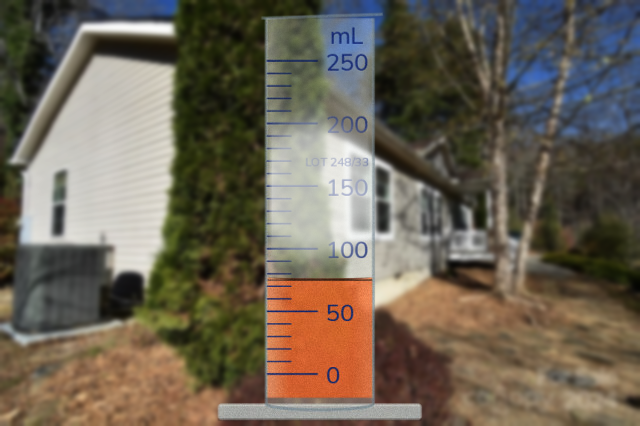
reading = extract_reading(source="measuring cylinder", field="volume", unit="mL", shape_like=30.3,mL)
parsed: 75,mL
